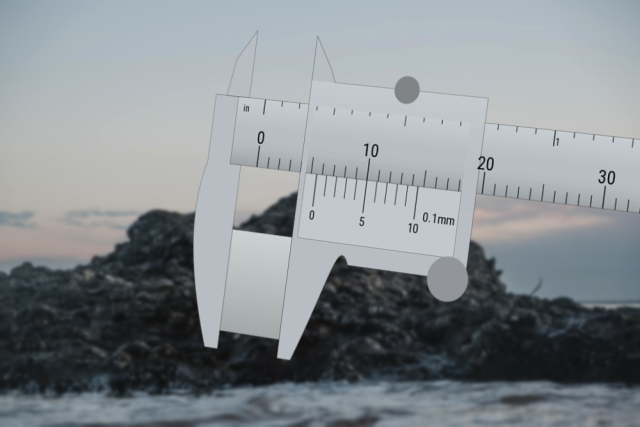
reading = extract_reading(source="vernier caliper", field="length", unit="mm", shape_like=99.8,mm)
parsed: 5.5,mm
